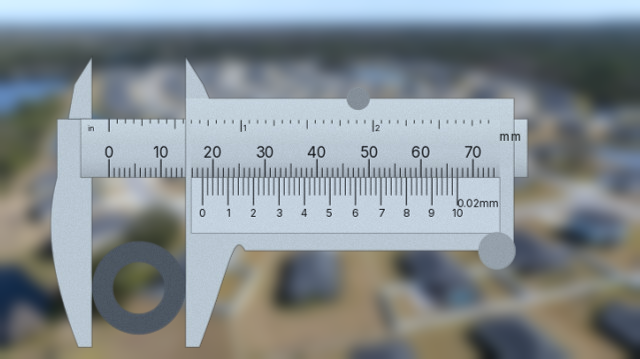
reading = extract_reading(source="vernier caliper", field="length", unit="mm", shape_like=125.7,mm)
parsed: 18.0,mm
